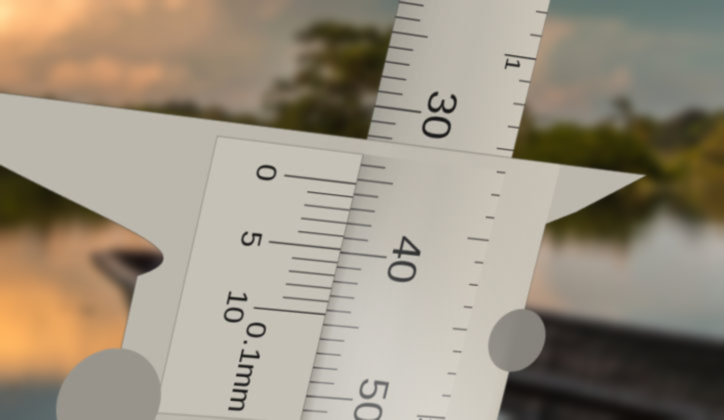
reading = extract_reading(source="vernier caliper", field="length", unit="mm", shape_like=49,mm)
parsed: 35.3,mm
